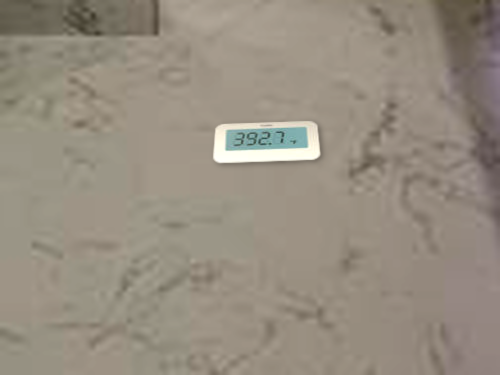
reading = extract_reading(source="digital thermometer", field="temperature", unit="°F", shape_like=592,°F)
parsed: 392.7,°F
